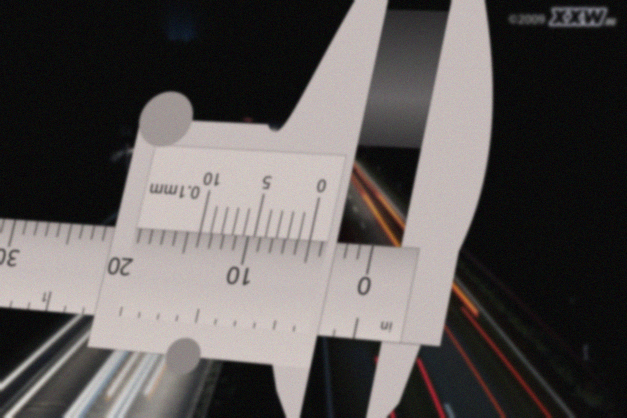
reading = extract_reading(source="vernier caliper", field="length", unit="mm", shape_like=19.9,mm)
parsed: 5.0,mm
